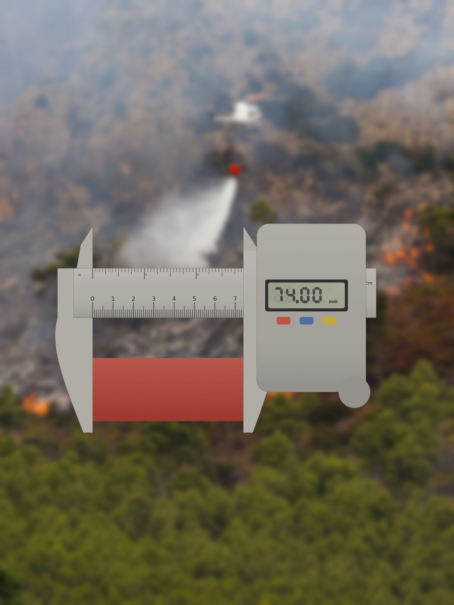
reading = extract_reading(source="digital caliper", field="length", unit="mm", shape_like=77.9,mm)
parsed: 74.00,mm
